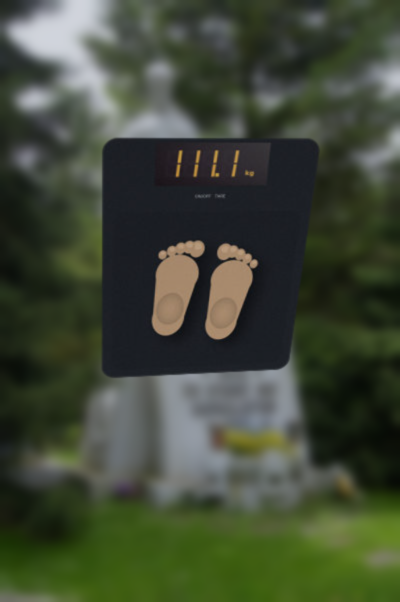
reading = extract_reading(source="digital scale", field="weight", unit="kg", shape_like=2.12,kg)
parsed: 111.1,kg
